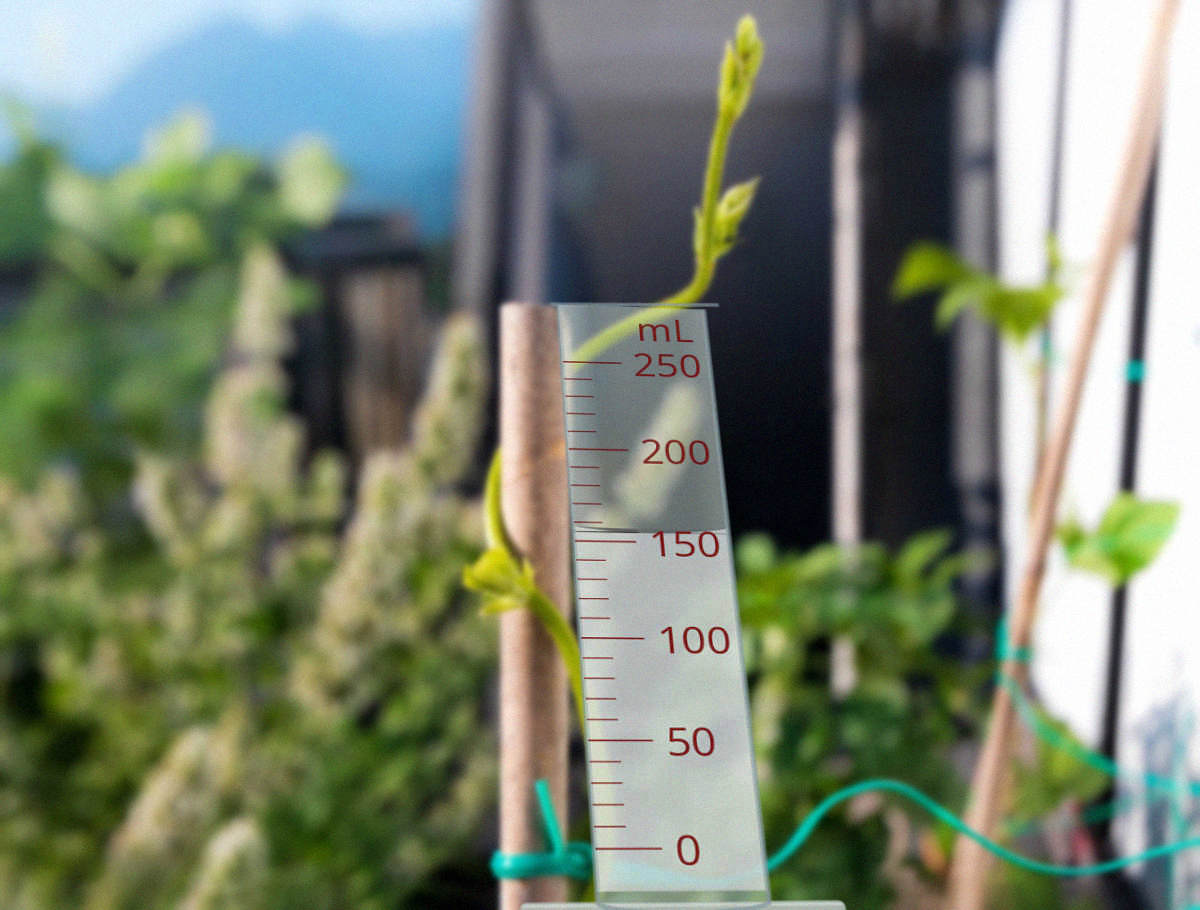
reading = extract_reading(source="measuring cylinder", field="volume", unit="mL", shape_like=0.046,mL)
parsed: 155,mL
